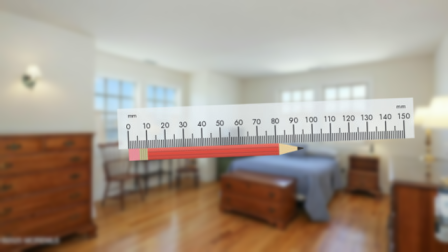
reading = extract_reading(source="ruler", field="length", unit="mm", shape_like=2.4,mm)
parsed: 95,mm
